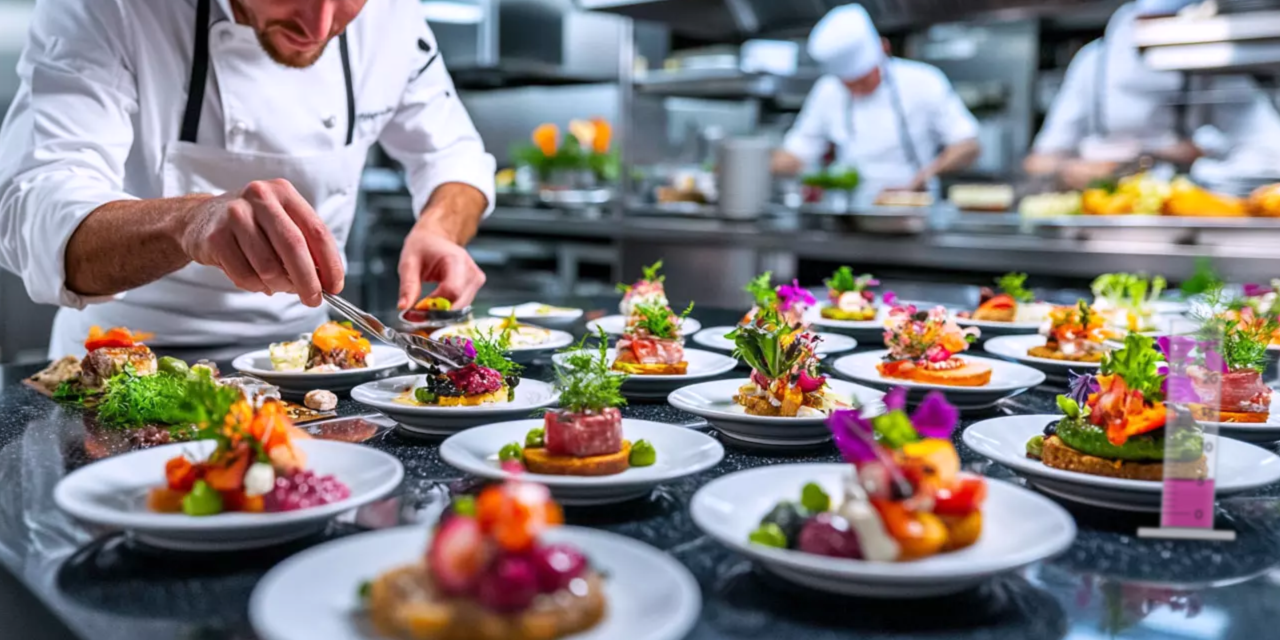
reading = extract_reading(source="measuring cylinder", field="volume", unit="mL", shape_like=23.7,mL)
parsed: 5,mL
